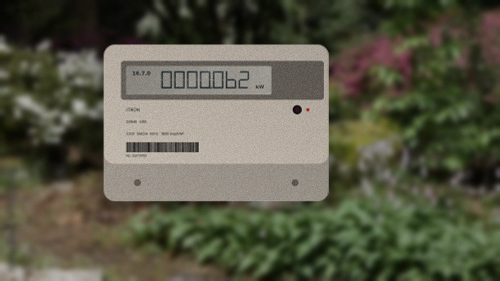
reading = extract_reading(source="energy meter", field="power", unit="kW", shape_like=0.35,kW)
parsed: 0.062,kW
